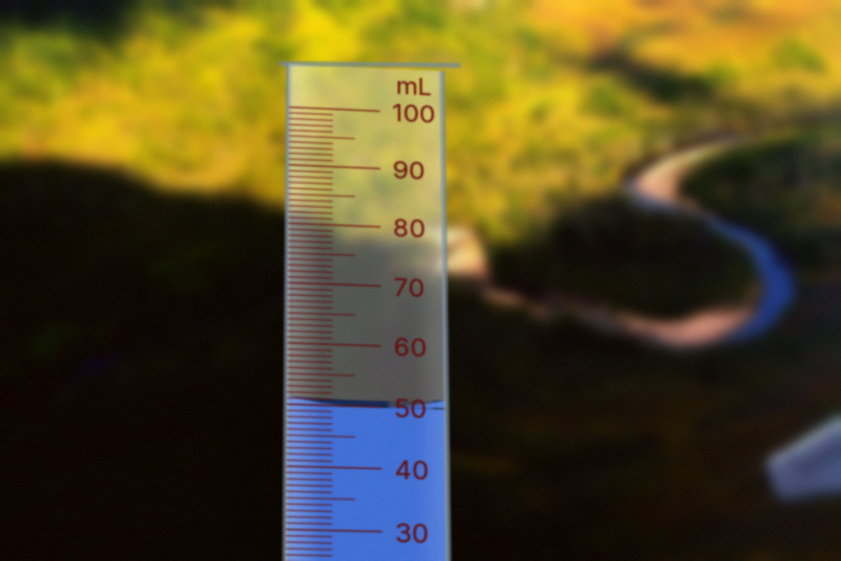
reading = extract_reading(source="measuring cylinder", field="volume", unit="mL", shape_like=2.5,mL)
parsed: 50,mL
